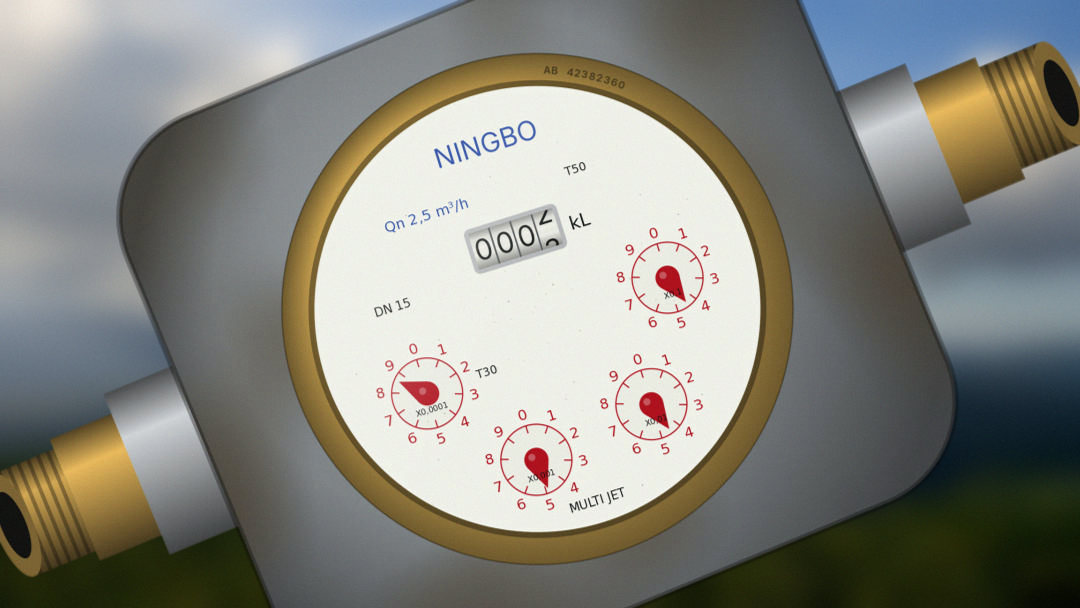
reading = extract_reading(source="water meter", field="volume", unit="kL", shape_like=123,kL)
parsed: 2.4448,kL
